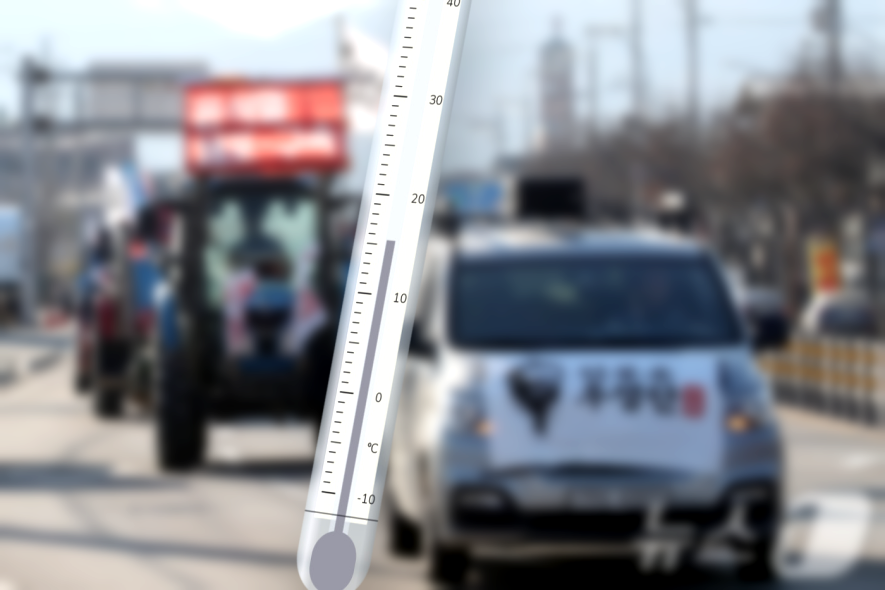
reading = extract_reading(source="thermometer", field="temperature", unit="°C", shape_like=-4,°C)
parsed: 15.5,°C
